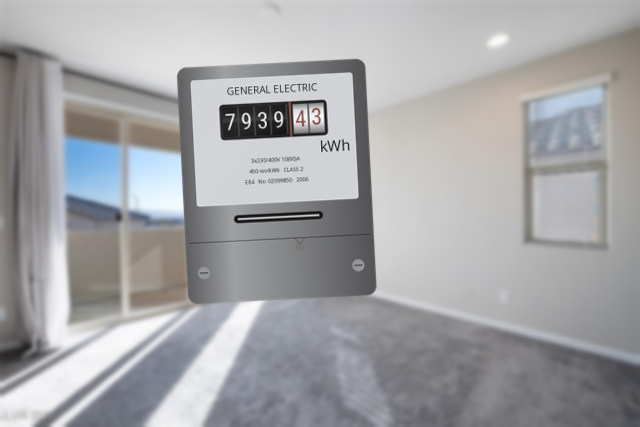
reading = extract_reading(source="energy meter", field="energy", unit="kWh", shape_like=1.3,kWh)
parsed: 7939.43,kWh
